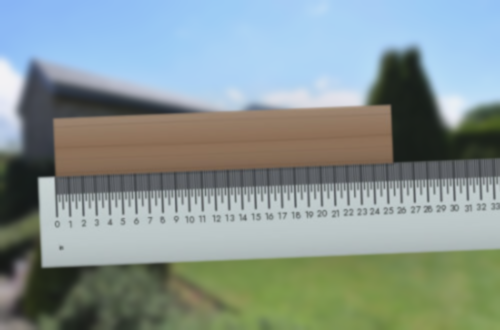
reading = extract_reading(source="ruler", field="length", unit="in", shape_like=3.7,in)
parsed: 25.5,in
